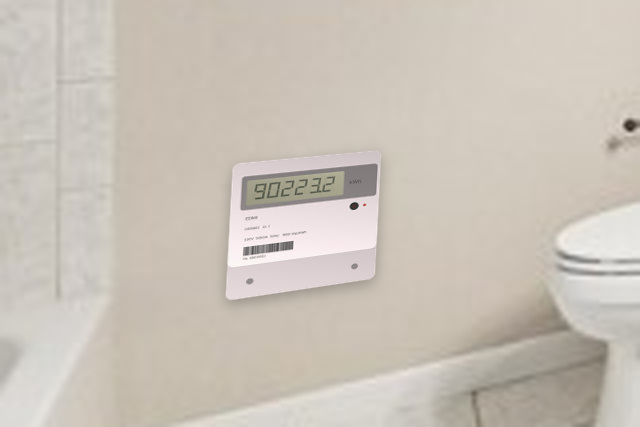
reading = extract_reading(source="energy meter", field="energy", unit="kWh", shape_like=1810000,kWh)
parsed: 90223.2,kWh
